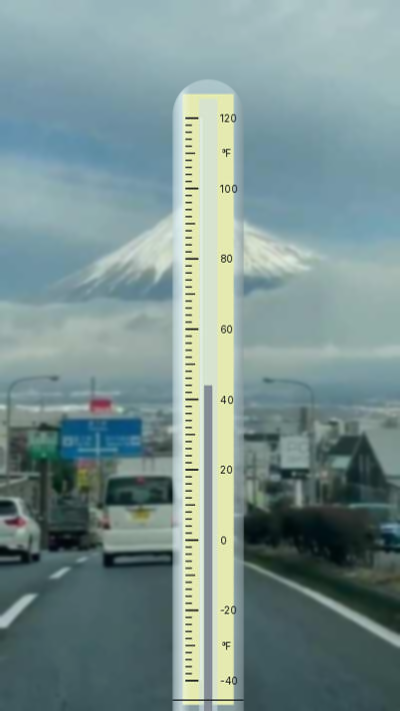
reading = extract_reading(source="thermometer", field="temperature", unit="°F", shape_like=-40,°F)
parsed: 44,°F
